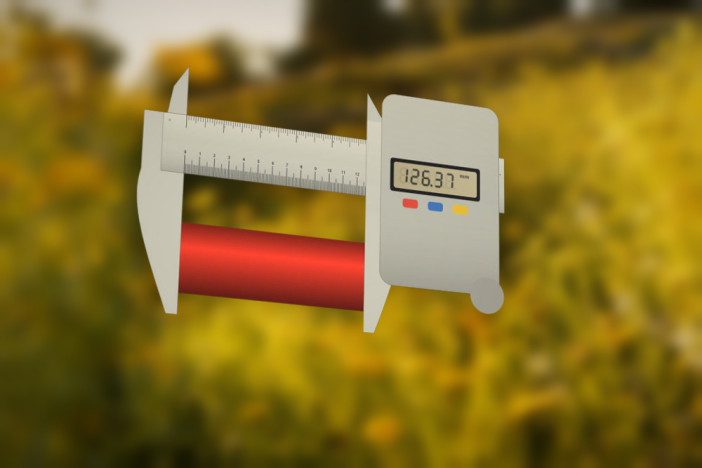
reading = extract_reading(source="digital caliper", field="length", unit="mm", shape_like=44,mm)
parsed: 126.37,mm
